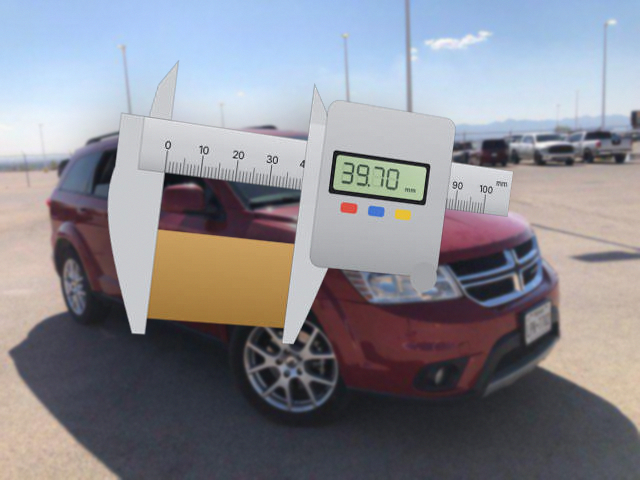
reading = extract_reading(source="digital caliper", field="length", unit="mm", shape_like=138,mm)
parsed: 39.70,mm
